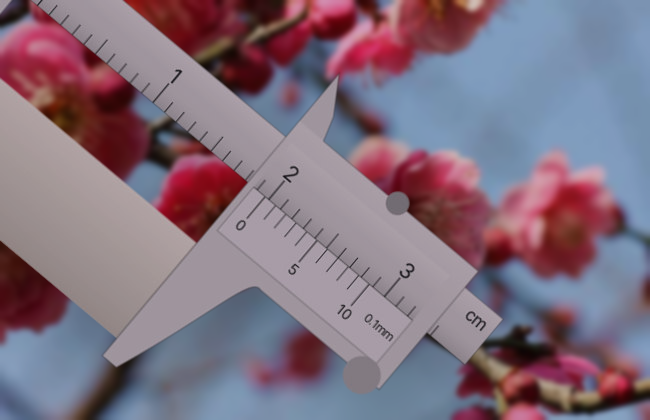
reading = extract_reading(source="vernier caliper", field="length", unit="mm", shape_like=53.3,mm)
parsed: 19.7,mm
